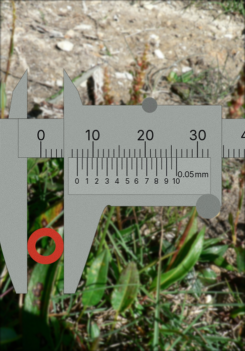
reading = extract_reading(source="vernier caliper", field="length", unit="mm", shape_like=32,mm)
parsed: 7.0,mm
